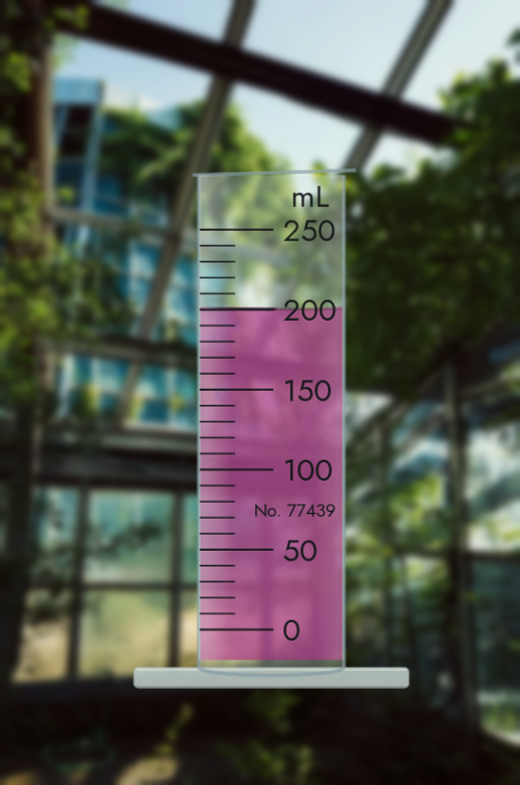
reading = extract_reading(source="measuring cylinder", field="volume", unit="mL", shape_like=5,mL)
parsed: 200,mL
